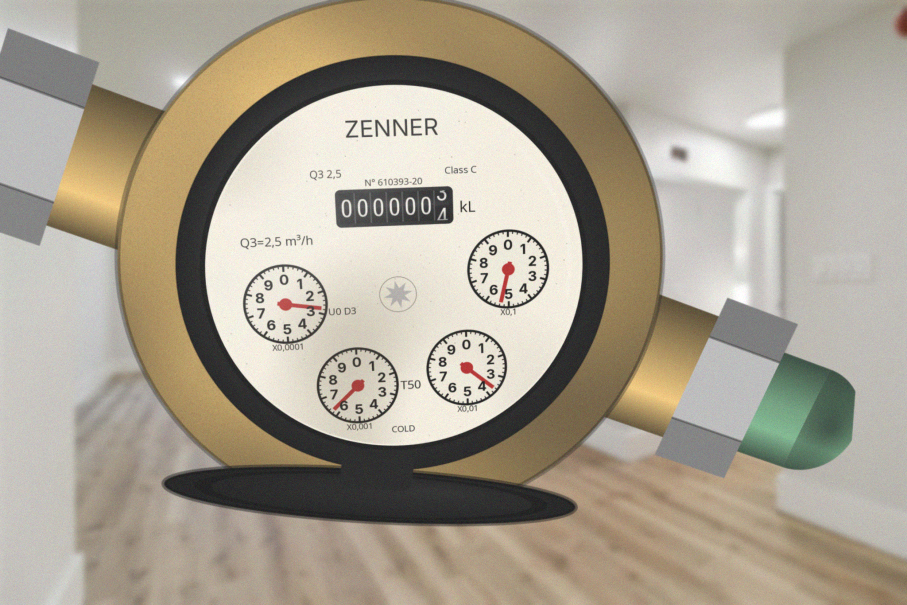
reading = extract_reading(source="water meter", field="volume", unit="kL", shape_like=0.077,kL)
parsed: 3.5362,kL
